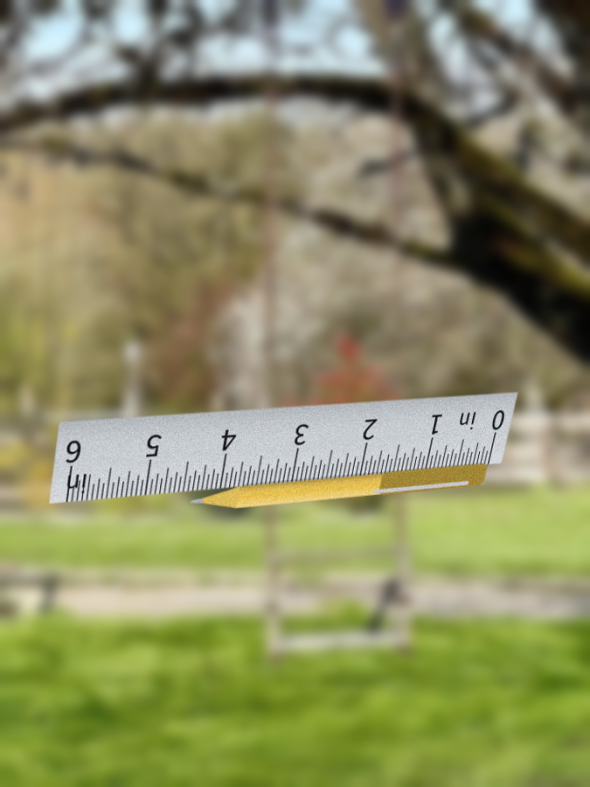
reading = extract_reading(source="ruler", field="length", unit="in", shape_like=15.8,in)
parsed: 4.375,in
